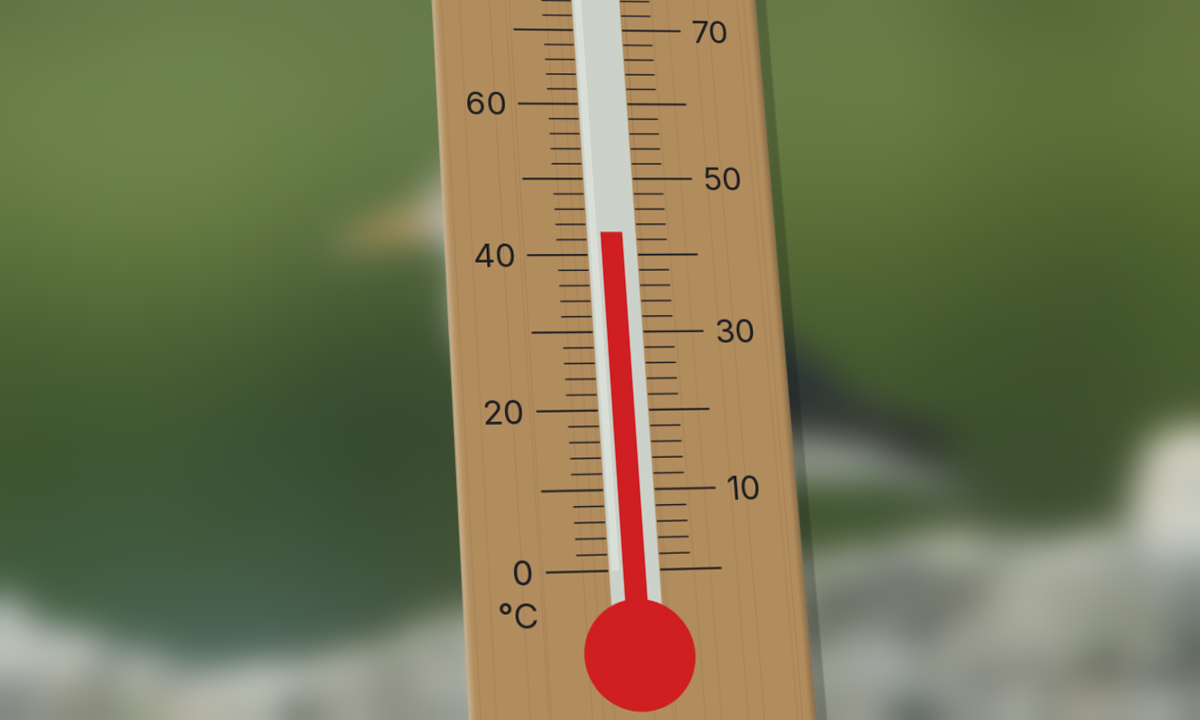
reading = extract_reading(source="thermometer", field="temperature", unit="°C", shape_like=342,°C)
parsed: 43,°C
